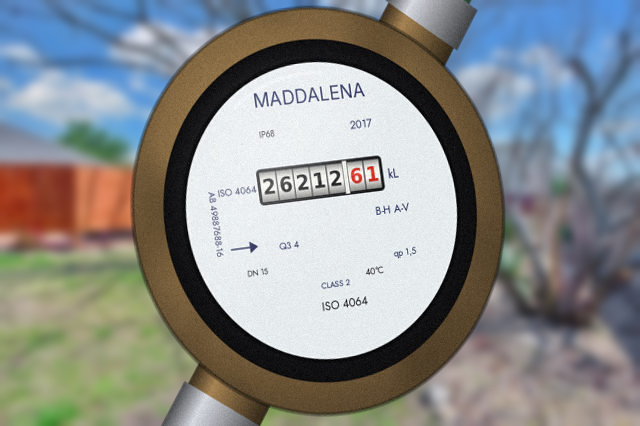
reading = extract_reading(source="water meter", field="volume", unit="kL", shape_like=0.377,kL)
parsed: 26212.61,kL
